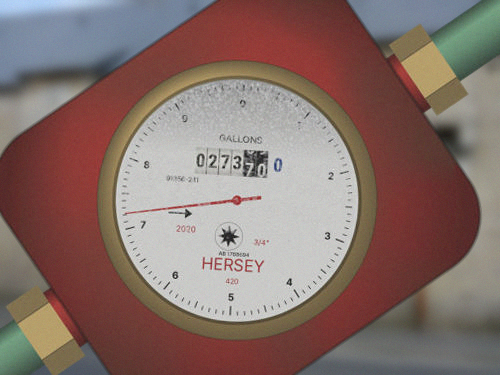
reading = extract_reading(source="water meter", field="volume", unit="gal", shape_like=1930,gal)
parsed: 273697.2,gal
